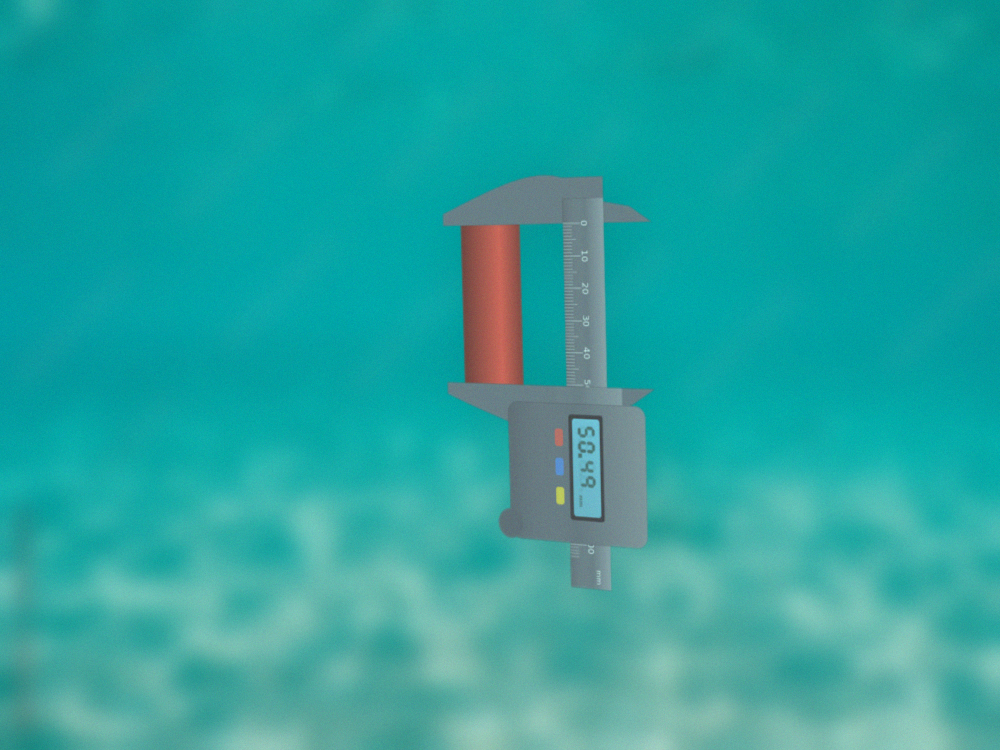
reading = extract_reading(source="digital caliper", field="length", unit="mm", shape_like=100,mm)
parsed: 50.49,mm
